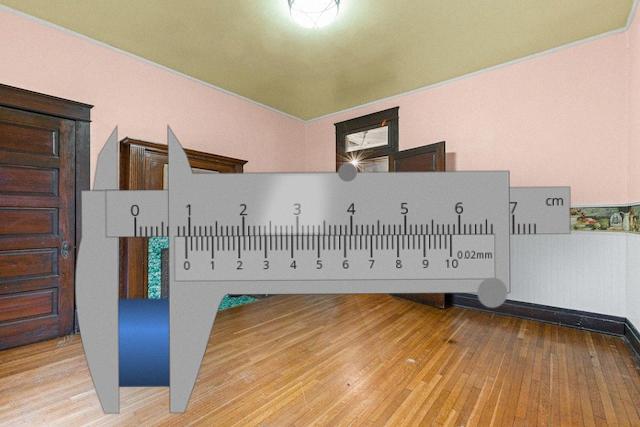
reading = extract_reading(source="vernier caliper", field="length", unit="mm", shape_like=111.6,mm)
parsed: 9.4,mm
